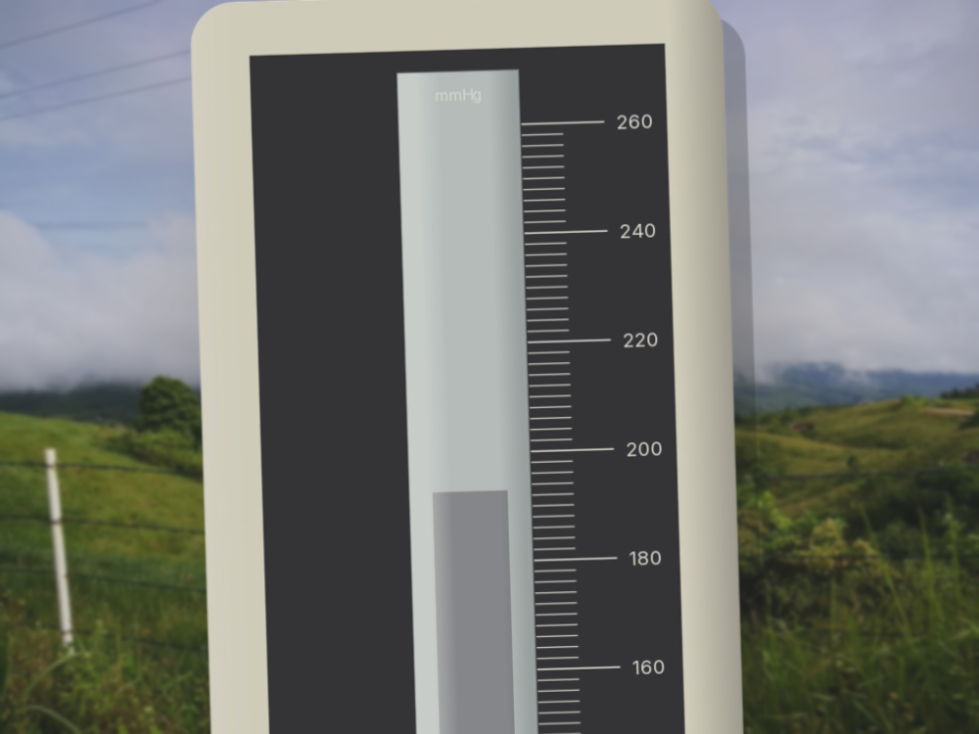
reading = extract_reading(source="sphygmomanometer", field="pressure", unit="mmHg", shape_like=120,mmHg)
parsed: 193,mmHg
